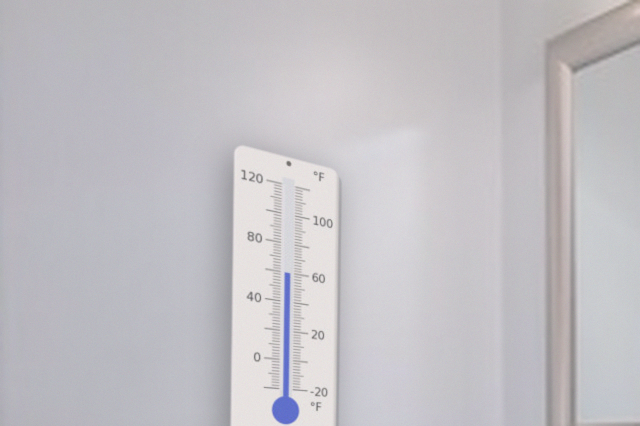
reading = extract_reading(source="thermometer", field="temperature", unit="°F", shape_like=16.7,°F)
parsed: 60,°F
